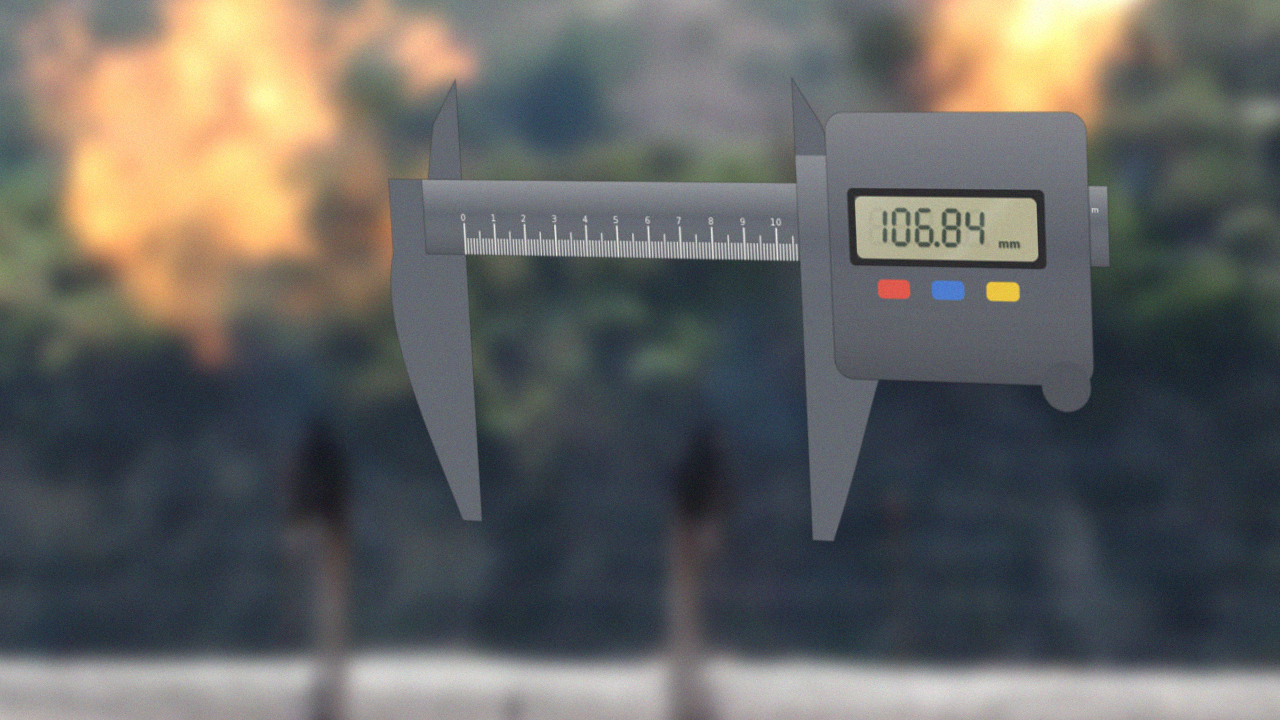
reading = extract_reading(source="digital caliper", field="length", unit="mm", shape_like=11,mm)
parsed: 106.84,mm
